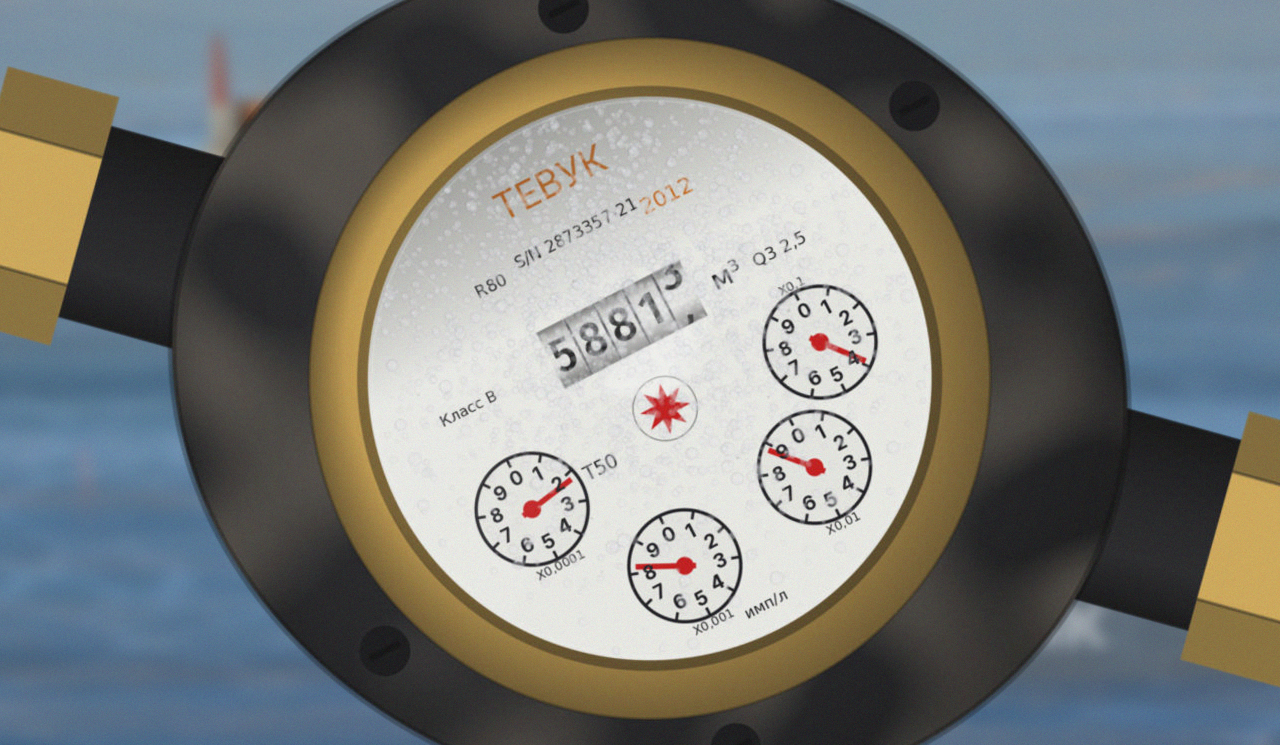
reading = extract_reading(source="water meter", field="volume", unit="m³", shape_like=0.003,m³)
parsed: 58813.3882,m³
